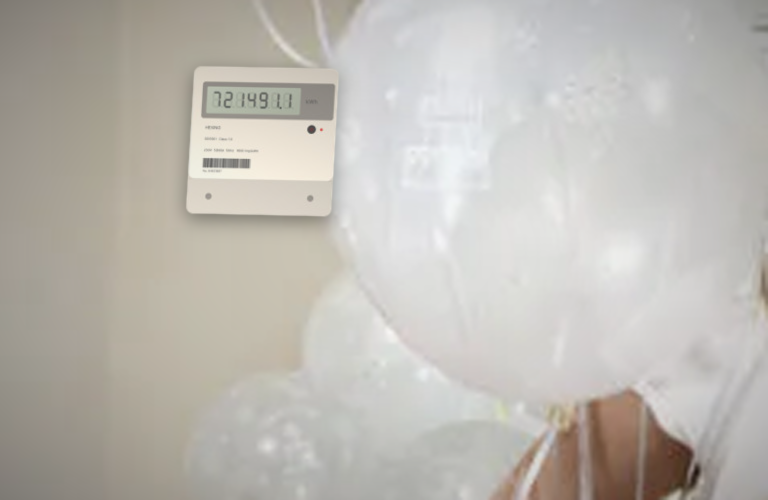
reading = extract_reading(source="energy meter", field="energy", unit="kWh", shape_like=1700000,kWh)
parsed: 721491.1,kWh
